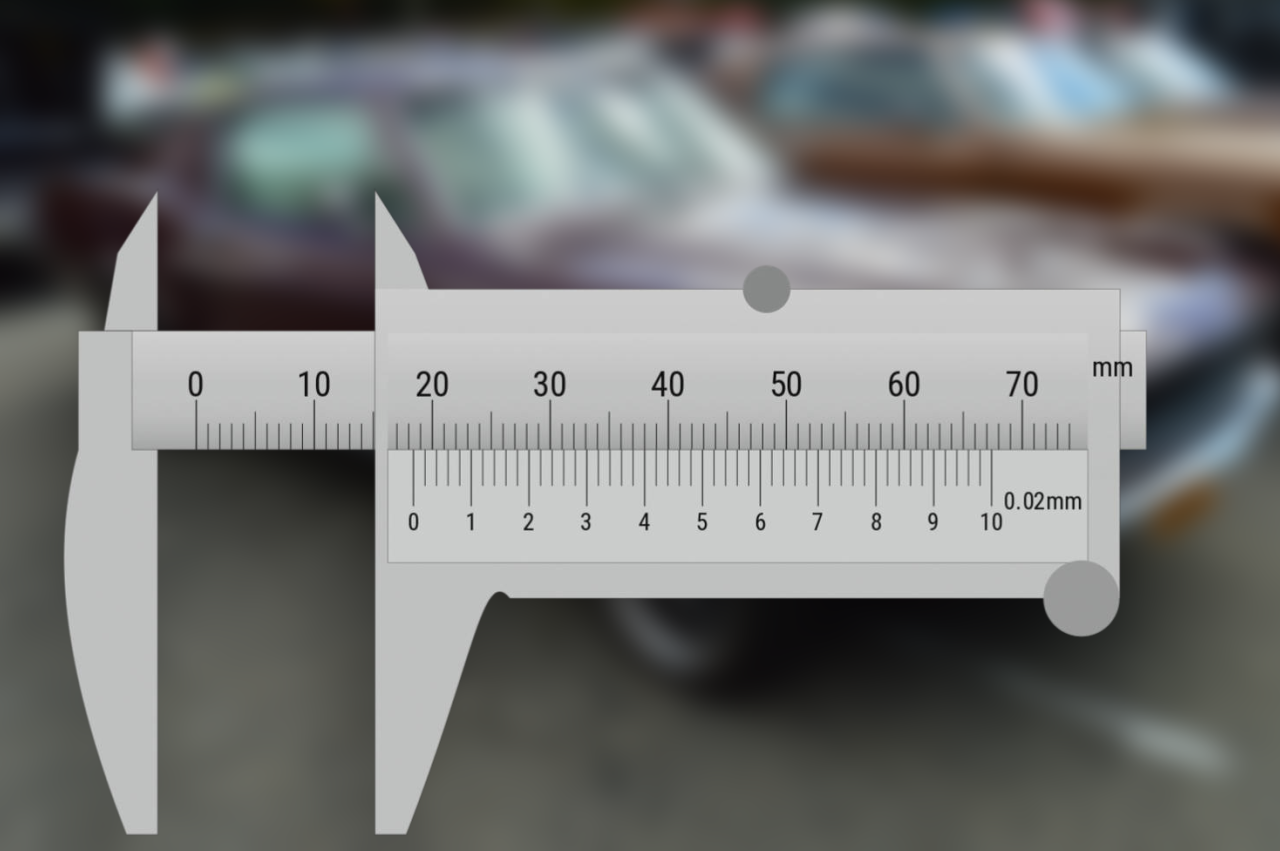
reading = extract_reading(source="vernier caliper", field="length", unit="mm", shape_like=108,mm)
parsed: 18.4,mm
